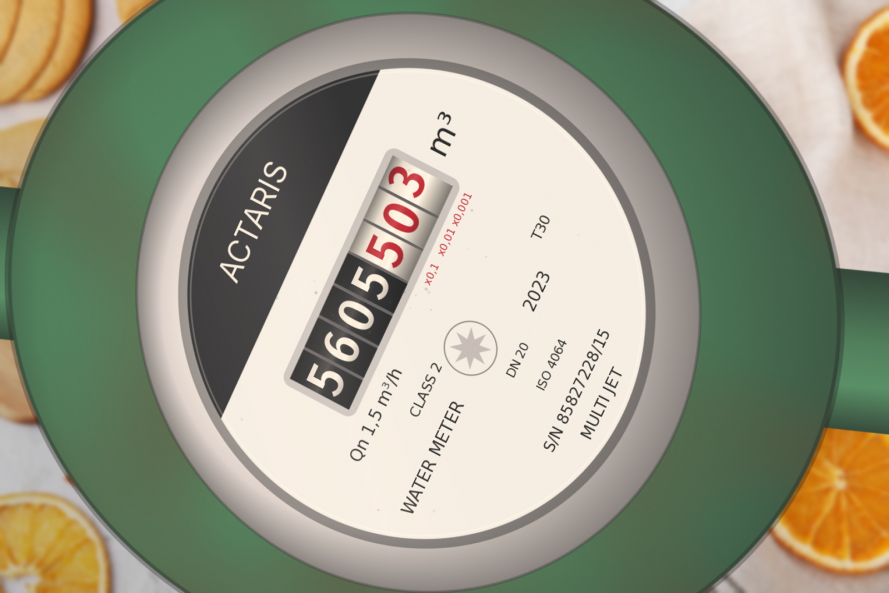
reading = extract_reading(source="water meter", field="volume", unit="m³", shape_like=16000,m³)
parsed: 5605.503,m³
